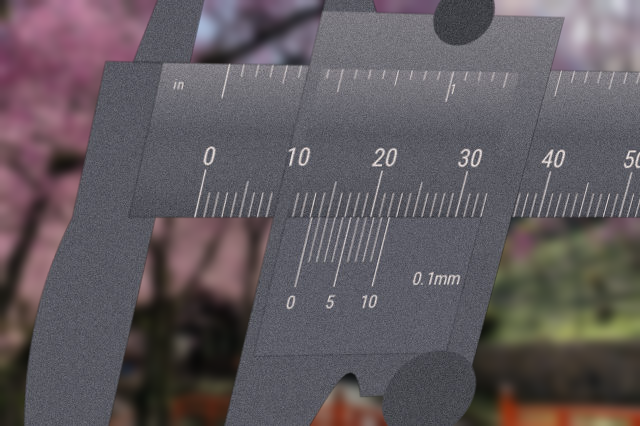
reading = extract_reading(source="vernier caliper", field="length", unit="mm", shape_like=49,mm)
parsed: 13.2,mm
